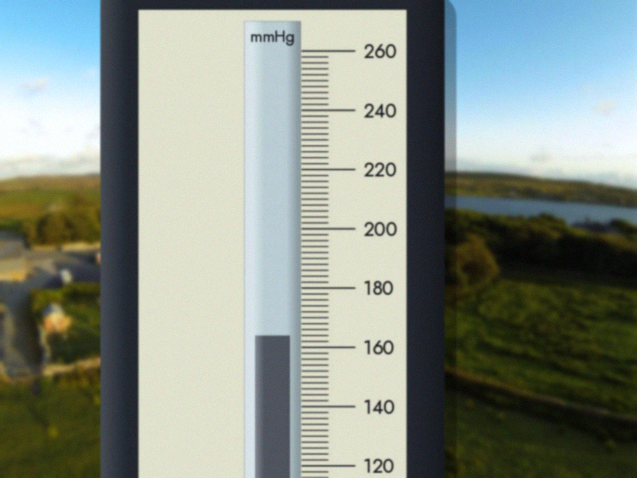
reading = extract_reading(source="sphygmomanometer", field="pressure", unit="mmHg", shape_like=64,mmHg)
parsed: 164,mmHg
